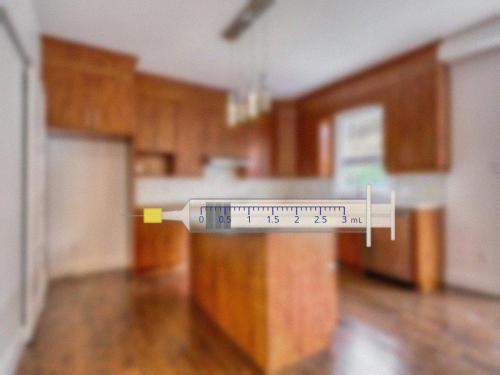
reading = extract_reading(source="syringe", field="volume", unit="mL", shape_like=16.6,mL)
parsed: 0.1,mL
